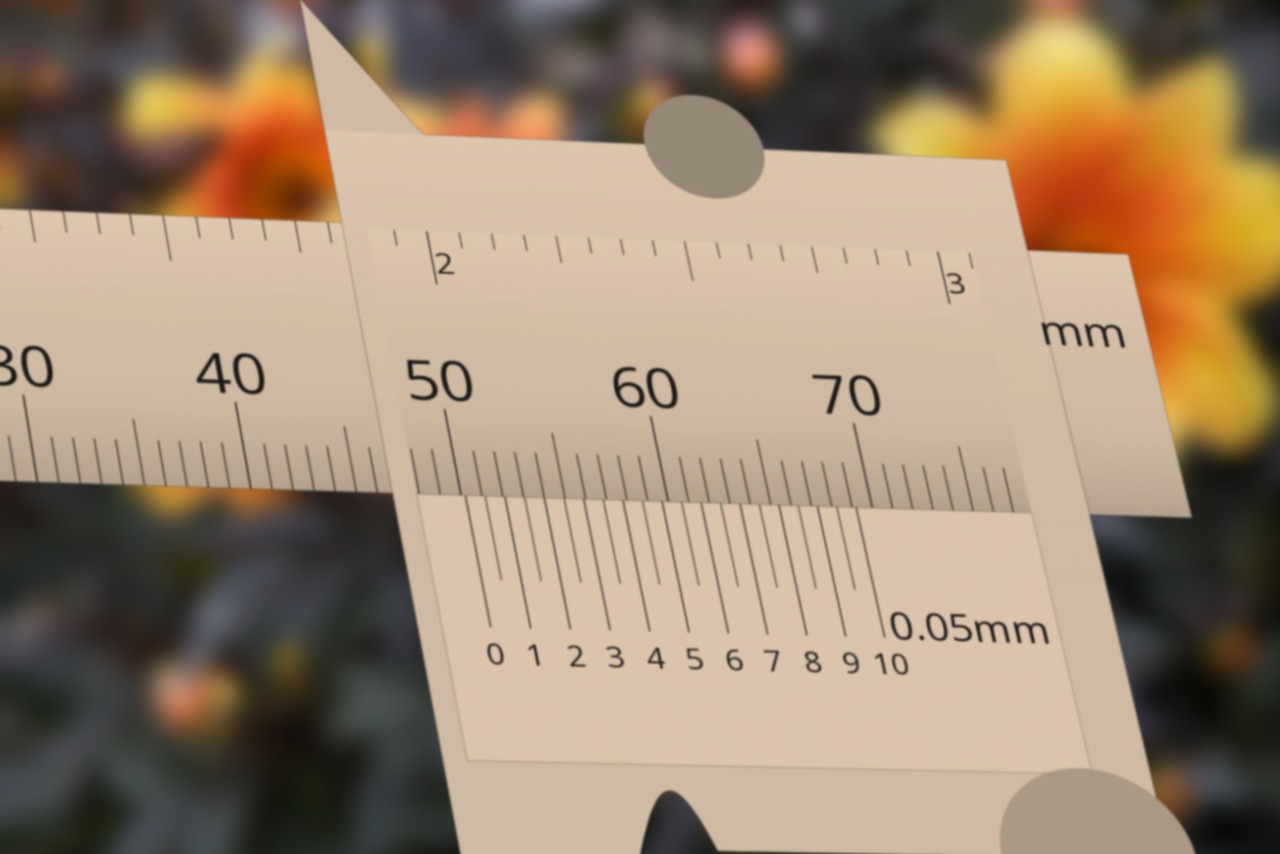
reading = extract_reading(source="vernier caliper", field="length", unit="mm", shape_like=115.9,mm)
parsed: 50.2,mm
